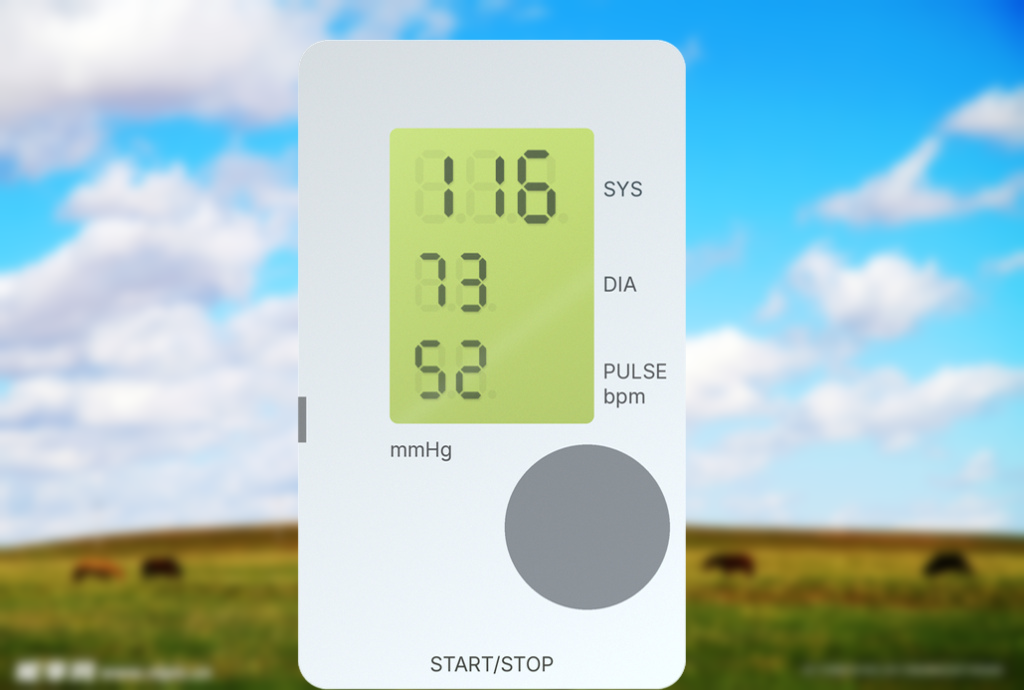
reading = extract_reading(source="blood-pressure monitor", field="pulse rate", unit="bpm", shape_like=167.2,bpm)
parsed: 52,bpm
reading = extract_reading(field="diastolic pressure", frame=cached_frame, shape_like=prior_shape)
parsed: 73,mmHg
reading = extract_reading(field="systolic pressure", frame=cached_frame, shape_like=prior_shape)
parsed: 116,mmHg
